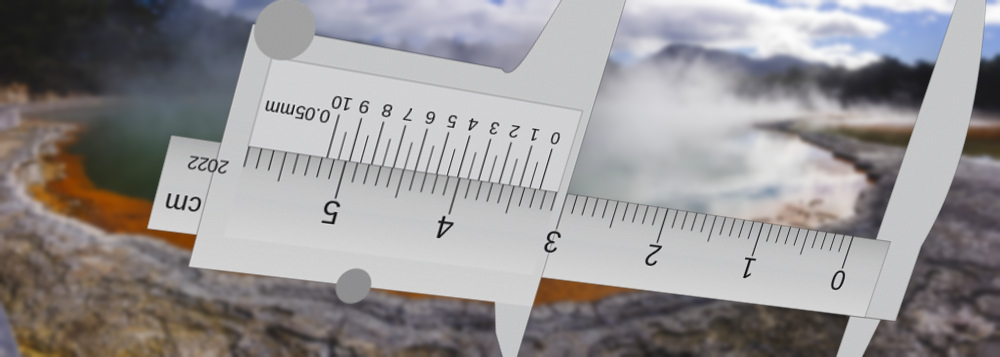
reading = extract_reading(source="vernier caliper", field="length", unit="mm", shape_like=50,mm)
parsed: 32.6,mm
